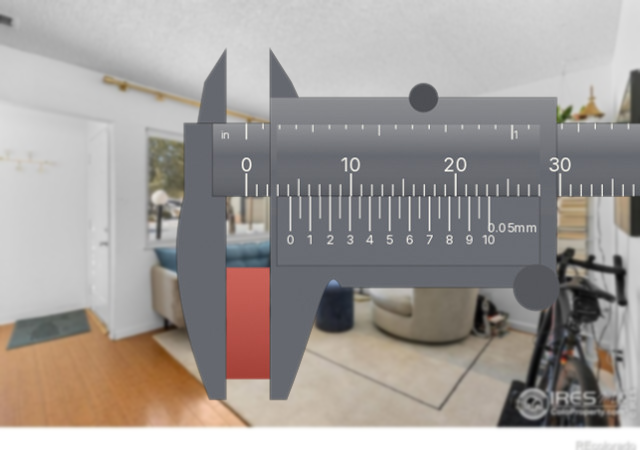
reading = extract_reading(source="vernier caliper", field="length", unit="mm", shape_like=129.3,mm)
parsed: 4.2,mm
